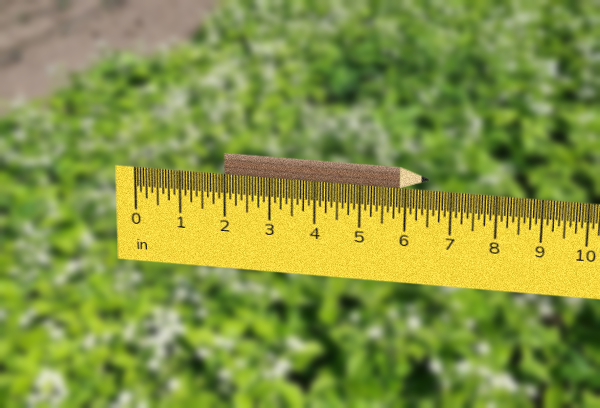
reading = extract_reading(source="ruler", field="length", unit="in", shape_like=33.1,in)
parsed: 4.5,in
